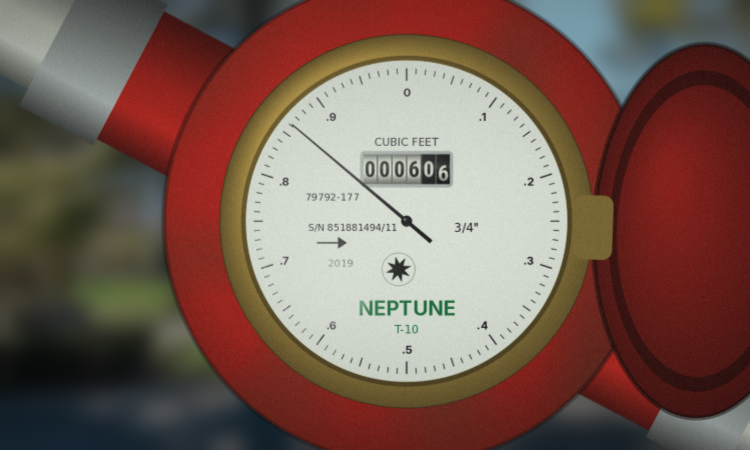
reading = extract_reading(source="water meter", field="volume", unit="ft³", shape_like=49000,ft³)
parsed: 605.86,ft³
